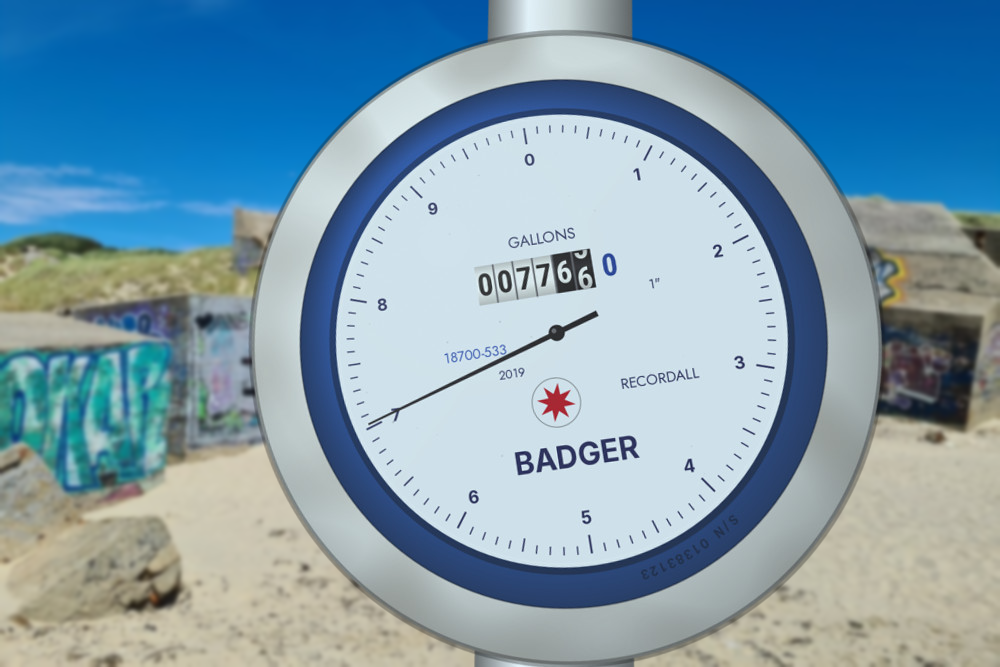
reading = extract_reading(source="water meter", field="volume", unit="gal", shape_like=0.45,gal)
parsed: 77657.0,gal
